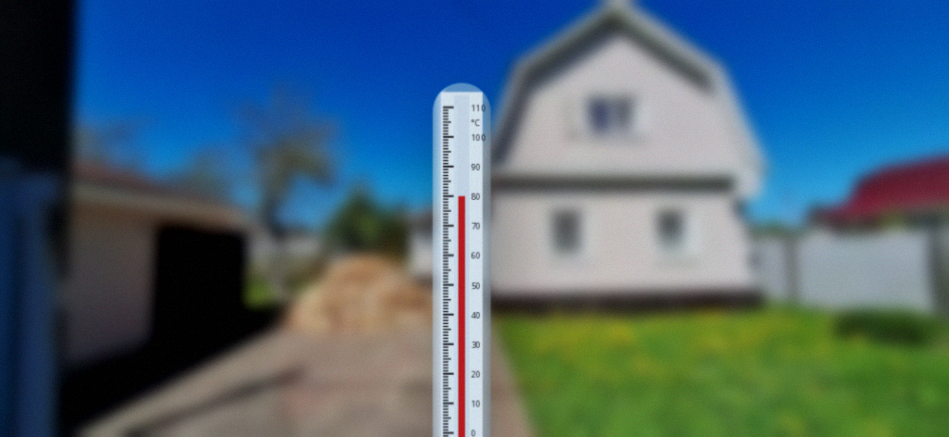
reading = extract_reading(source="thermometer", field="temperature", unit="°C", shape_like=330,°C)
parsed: 80,°C
